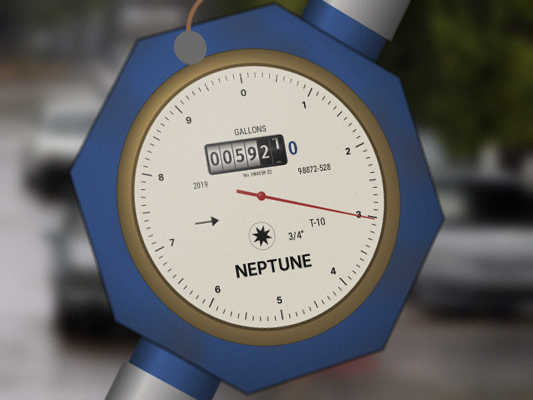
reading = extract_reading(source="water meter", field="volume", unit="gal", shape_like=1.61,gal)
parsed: 59213.0,gal
